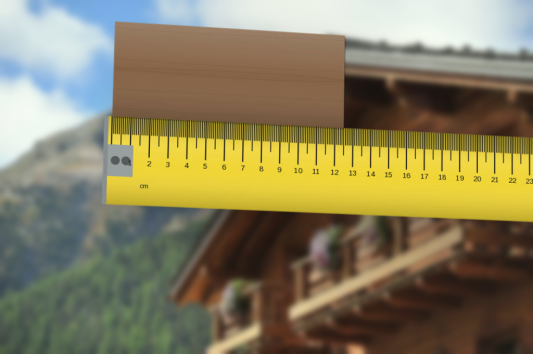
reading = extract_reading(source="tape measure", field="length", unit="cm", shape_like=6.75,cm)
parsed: 12.5,cm
